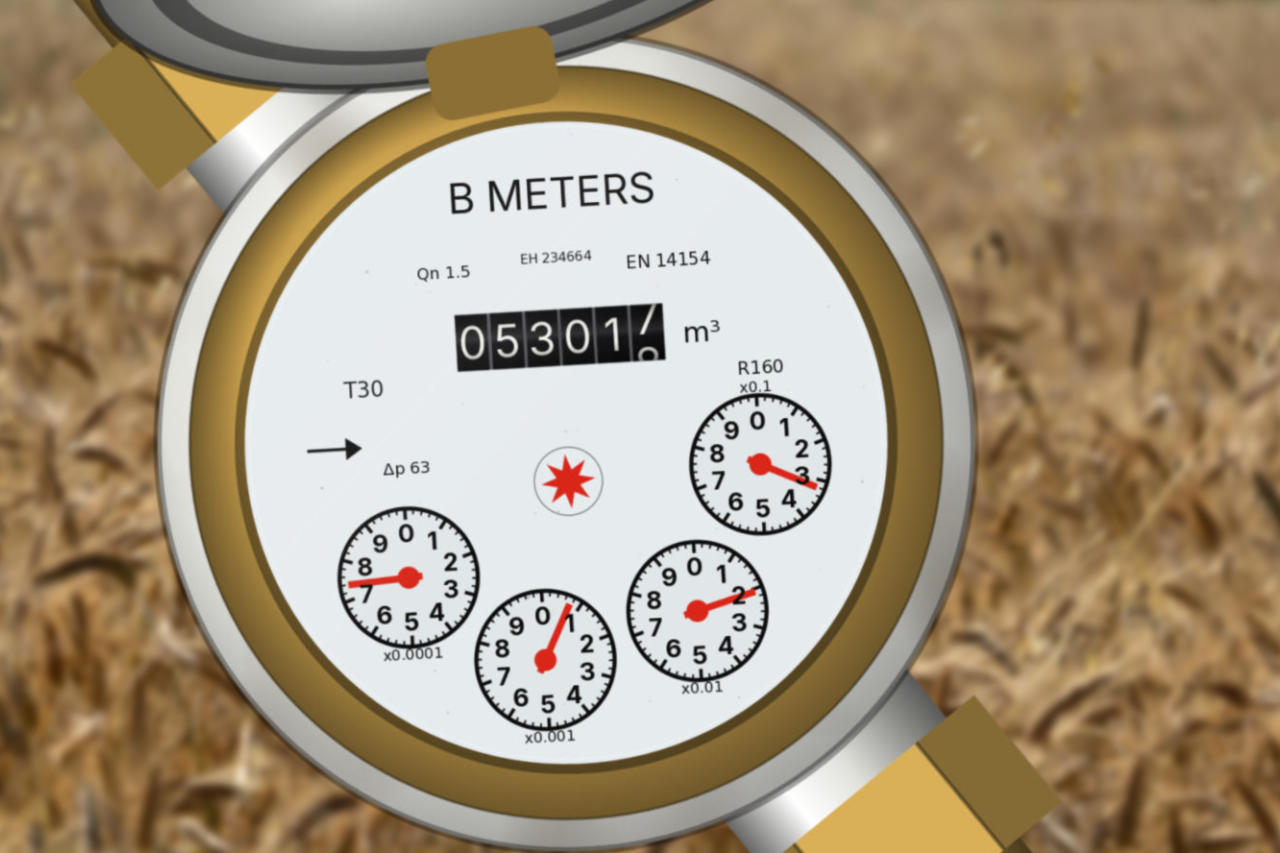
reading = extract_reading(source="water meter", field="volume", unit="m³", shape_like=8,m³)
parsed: 53017.3207,m³
